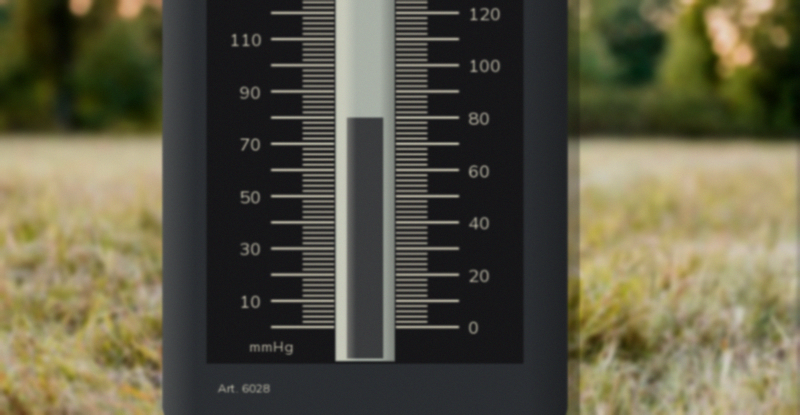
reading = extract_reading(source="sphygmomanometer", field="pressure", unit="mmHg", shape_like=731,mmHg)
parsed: 80,mmHg
